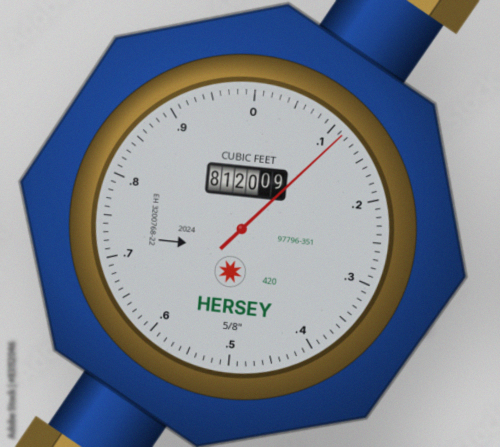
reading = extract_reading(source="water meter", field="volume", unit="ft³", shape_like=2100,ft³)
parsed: 812009.11,ft³
